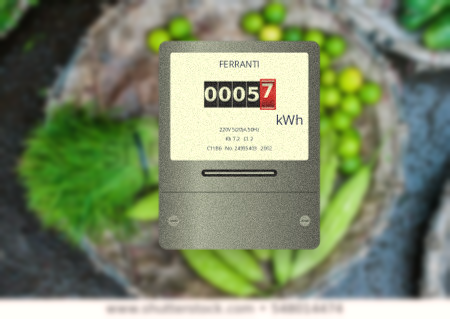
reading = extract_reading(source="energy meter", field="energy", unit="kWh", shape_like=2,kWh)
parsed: 5.7,kWh
